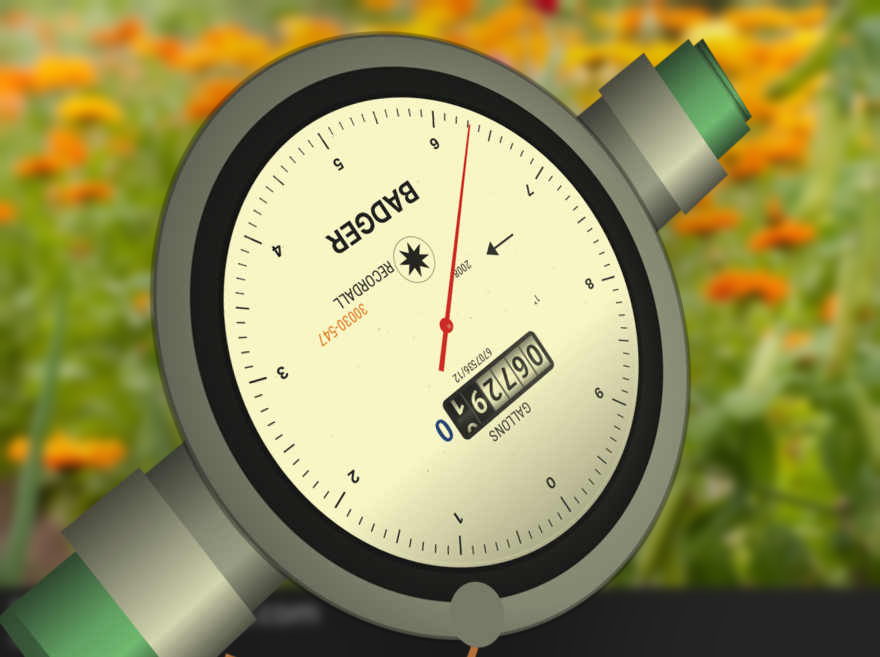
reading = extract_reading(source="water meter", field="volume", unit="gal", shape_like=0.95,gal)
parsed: 672906.3,gal
